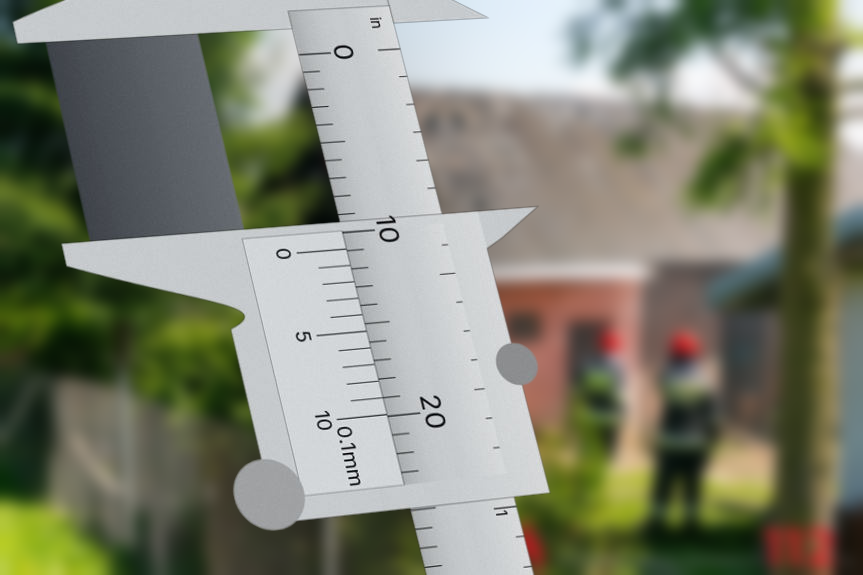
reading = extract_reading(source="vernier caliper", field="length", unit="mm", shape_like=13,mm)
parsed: 10.9,mm
